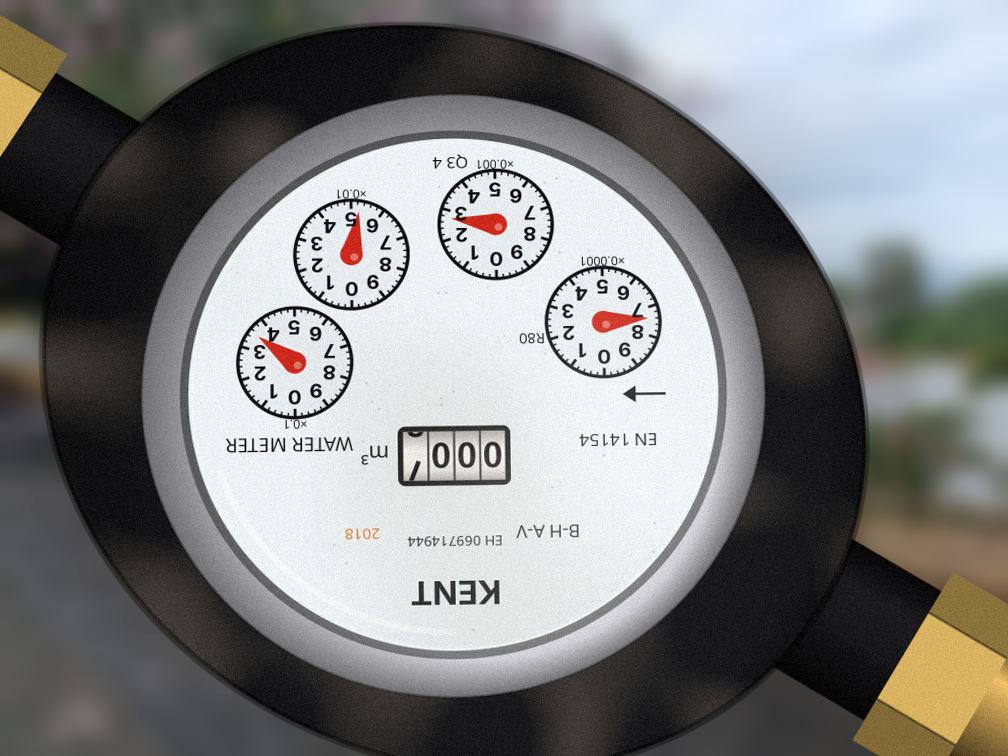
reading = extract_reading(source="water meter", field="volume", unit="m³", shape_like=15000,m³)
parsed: 7.3527,m³
